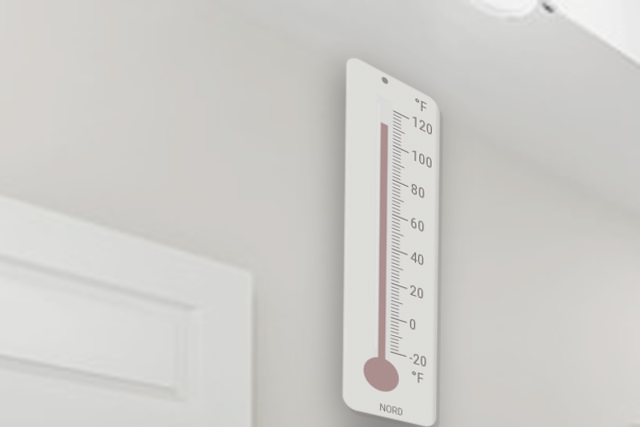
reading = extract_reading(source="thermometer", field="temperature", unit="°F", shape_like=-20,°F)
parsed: 110,°F
